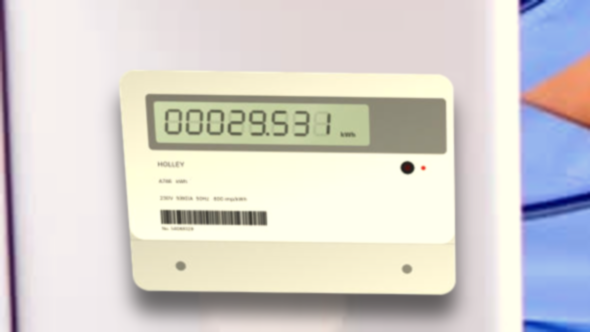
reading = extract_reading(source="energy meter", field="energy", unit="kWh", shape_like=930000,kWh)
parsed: 29.531,kWh
